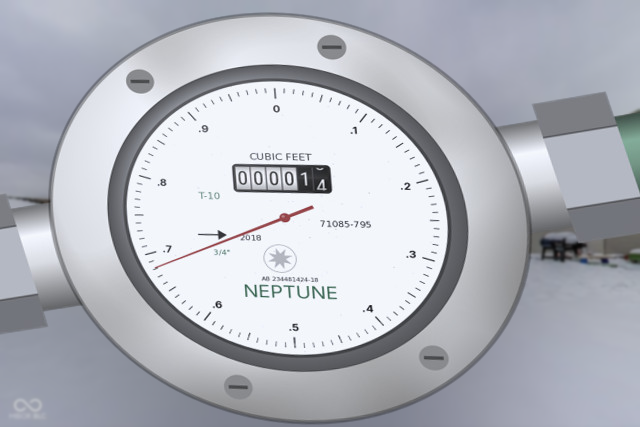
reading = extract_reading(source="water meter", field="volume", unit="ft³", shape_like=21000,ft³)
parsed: 13.68,ft³
